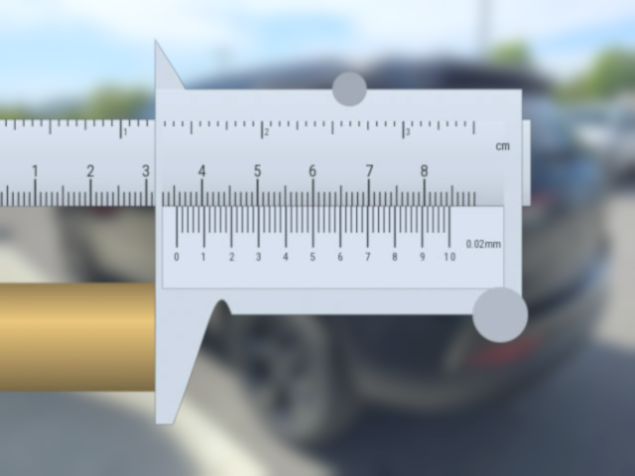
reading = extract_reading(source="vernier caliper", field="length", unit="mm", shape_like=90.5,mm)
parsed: 35.5,mm
